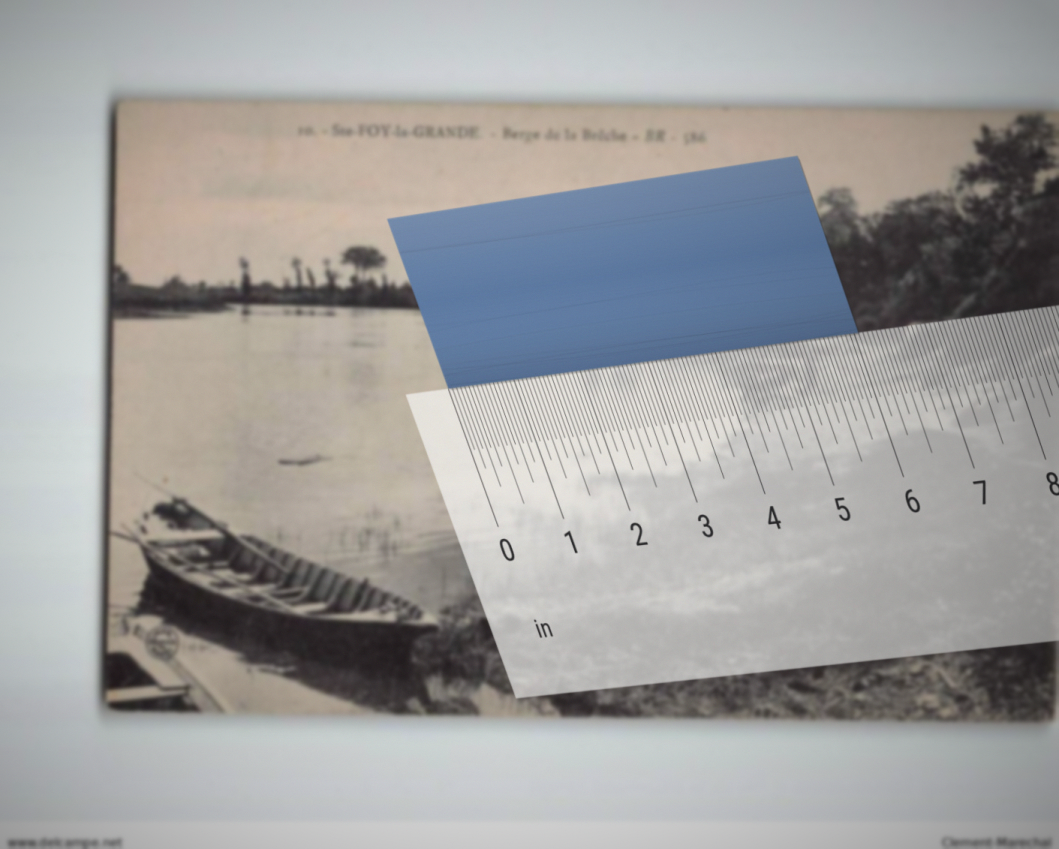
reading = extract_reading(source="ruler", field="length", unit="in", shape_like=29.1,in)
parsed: 6.0625,in
